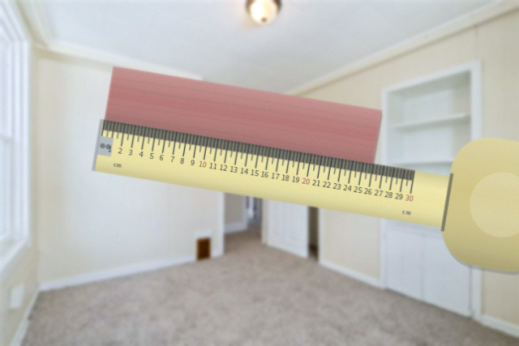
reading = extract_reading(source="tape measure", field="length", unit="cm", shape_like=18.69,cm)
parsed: 26,cm
